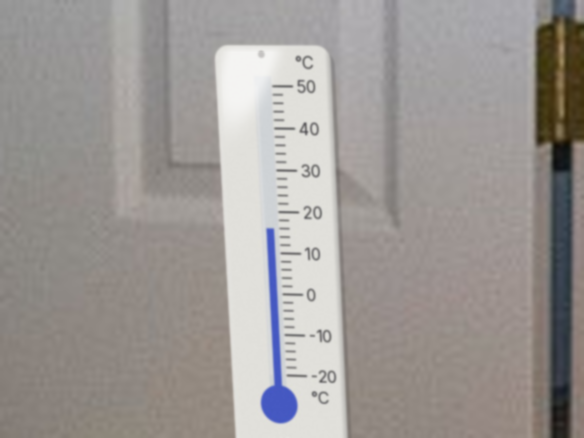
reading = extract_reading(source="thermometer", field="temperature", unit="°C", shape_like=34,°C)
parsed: 16,°C
